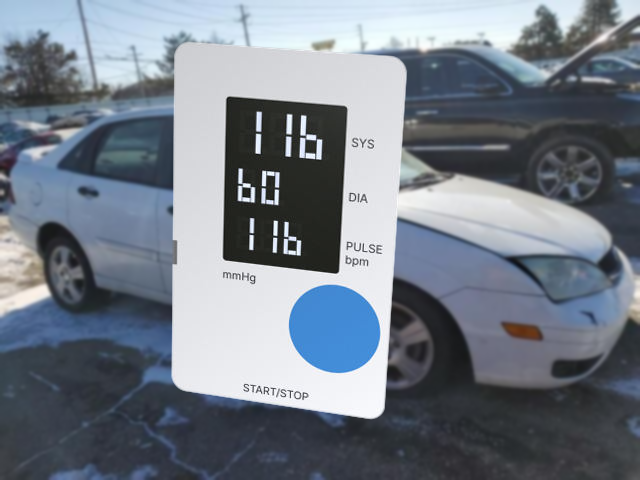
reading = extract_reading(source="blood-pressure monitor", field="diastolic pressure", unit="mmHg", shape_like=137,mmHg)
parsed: 60,mmHg
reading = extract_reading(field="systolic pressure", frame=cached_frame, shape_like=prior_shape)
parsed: 116,mmHg
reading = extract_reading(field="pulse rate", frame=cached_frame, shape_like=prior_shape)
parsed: 116,bpm
